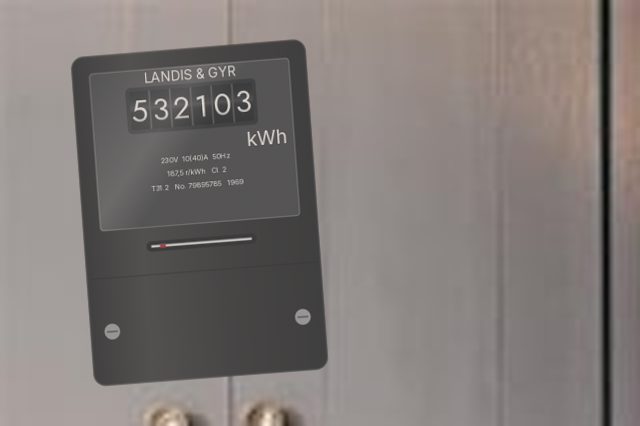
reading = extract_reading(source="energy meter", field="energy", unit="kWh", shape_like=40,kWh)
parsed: 532103,kWh
